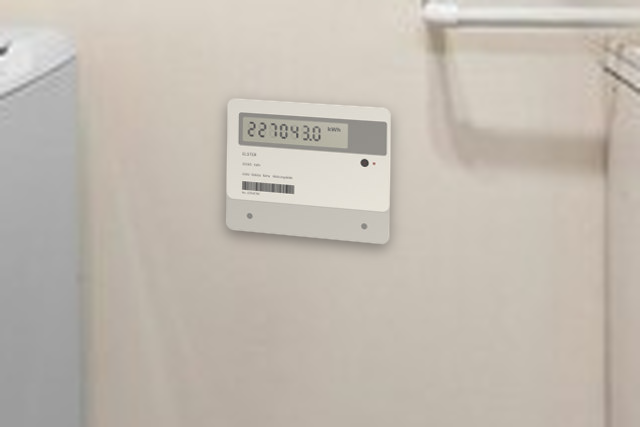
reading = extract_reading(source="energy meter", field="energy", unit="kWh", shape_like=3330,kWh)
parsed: 227043.0,kWh
